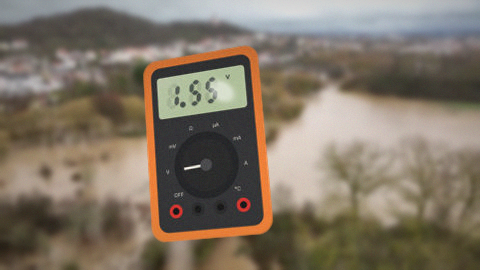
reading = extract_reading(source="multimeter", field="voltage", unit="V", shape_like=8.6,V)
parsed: 1.55,V
